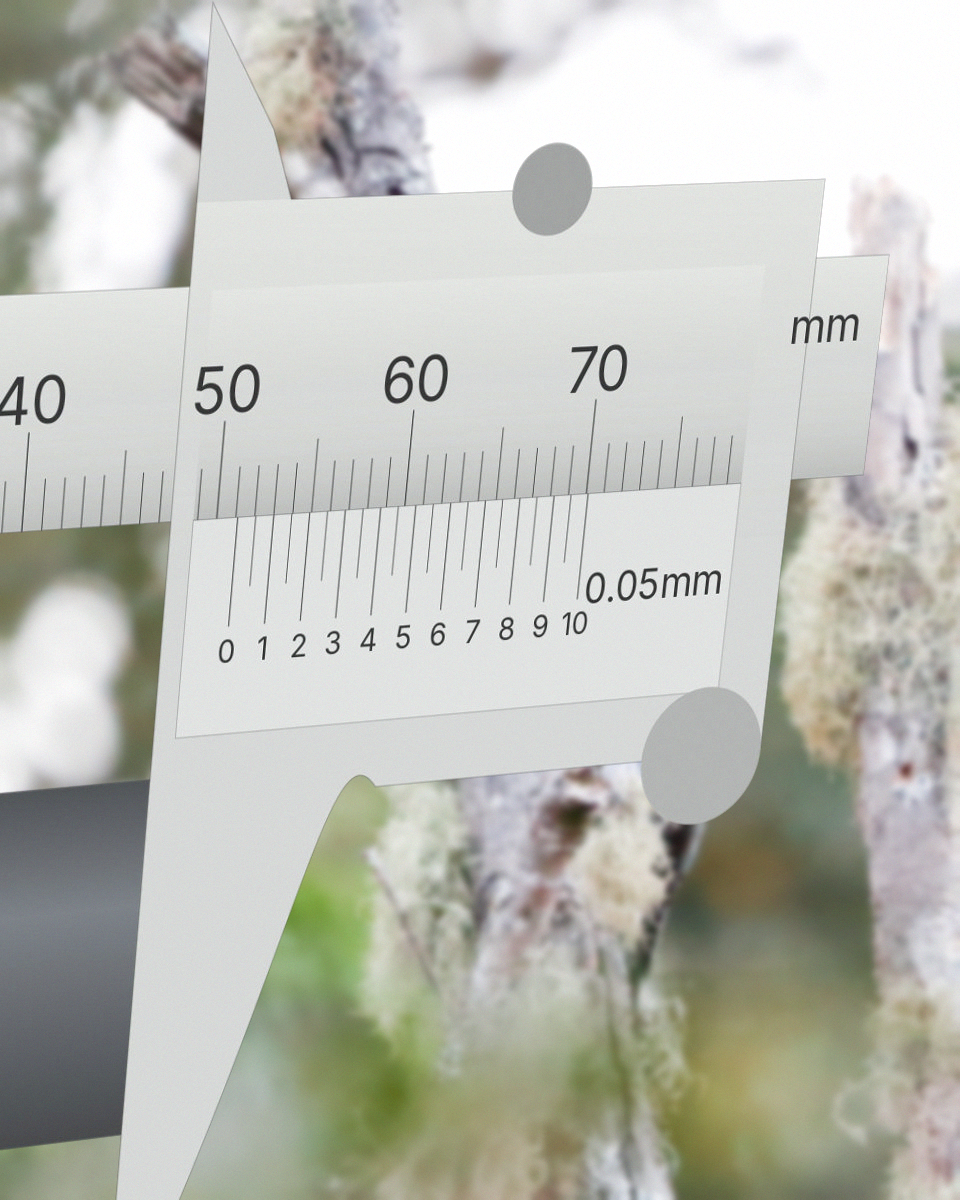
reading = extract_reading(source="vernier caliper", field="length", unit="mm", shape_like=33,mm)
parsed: 51.1,mm
